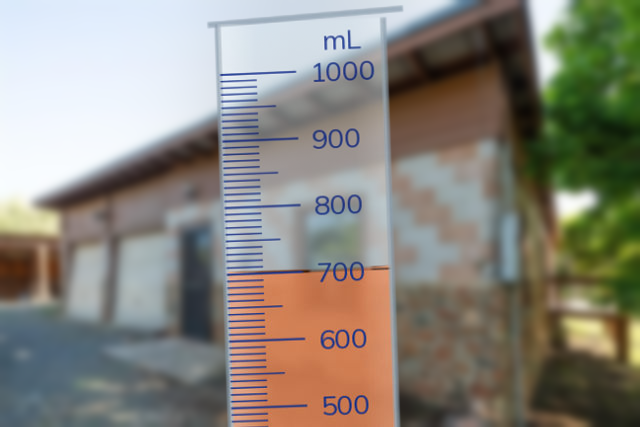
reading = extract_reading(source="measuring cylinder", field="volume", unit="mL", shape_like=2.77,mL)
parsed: 700,mL
